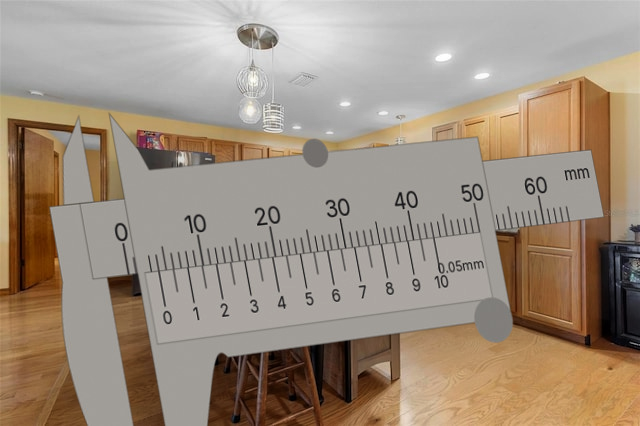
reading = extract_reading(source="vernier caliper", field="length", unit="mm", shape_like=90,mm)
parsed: 4.0,mm
